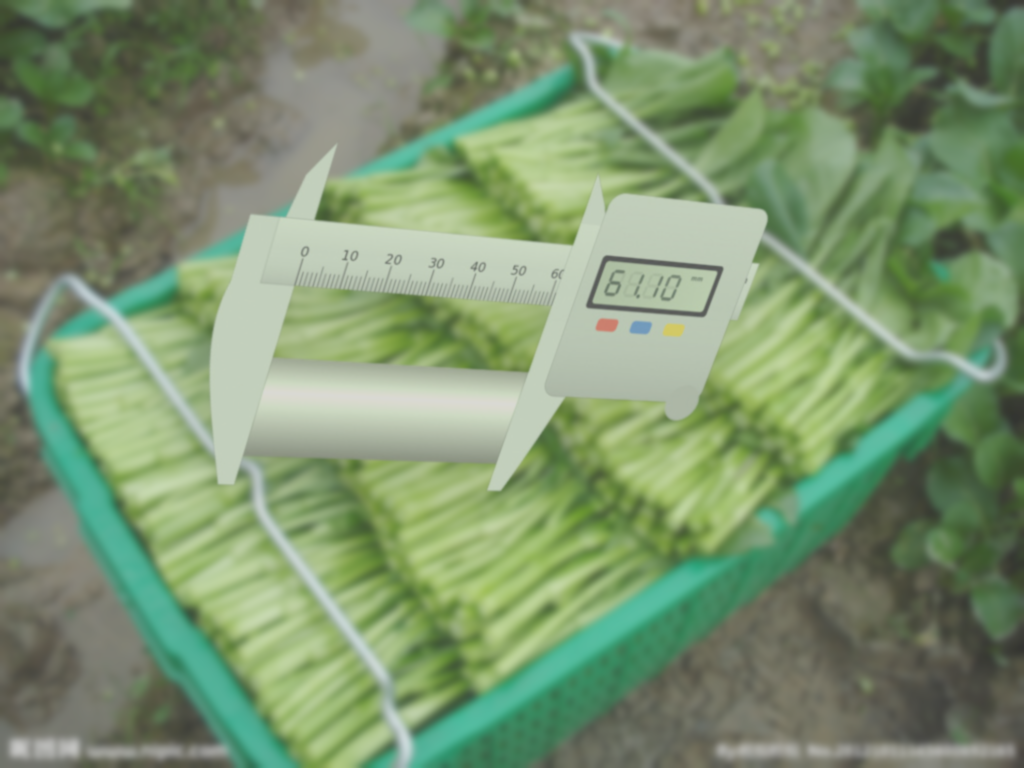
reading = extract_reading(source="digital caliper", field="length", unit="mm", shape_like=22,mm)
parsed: 61.10,mm
